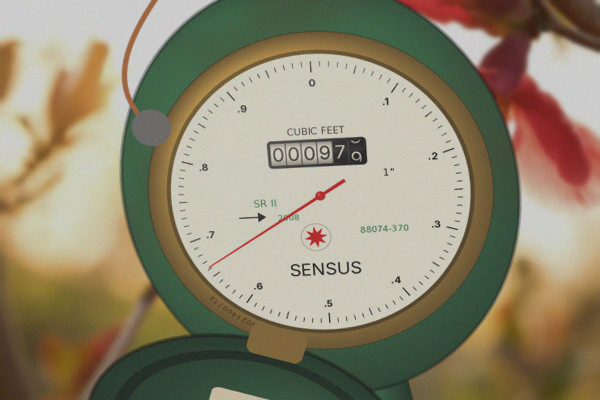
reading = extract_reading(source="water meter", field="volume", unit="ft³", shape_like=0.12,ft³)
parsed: 978.66,ft³
